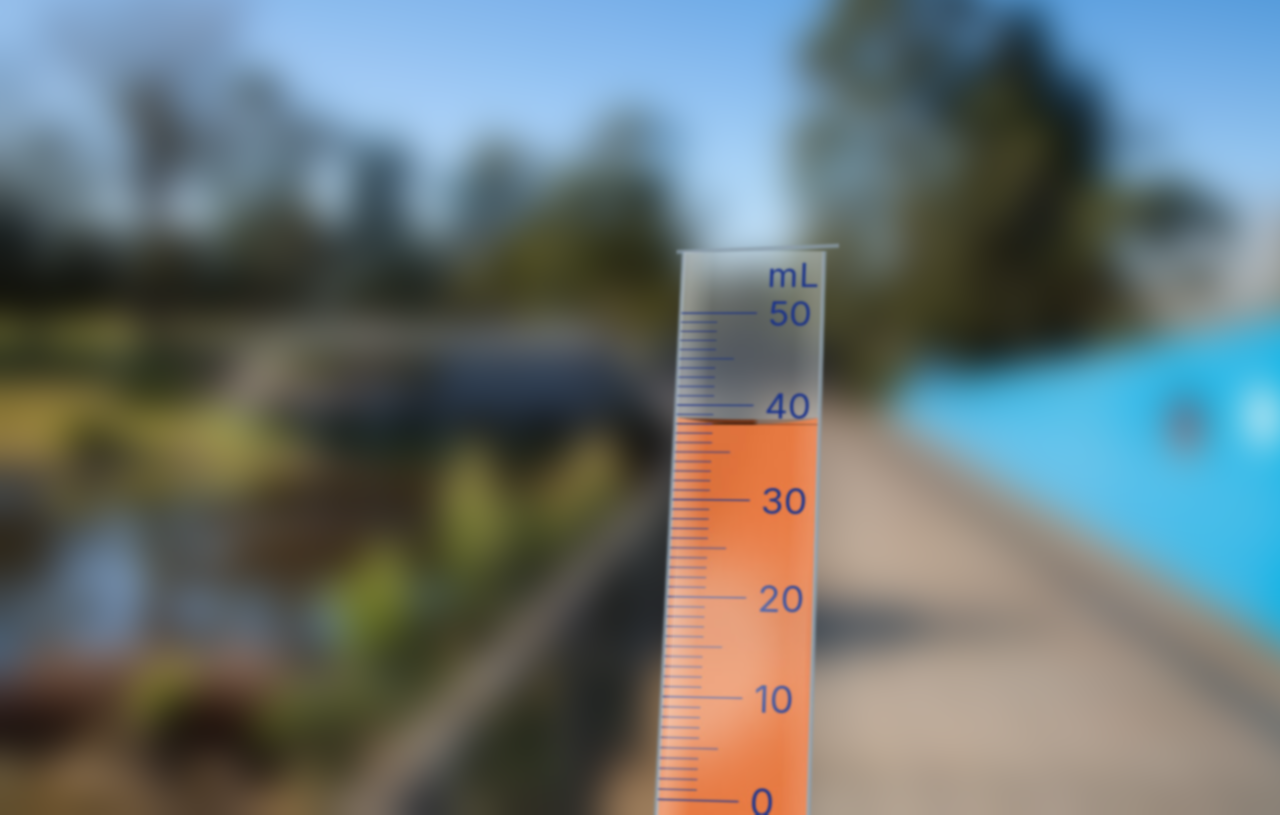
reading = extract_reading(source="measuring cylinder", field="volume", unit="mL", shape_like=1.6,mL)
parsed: 38,mL
